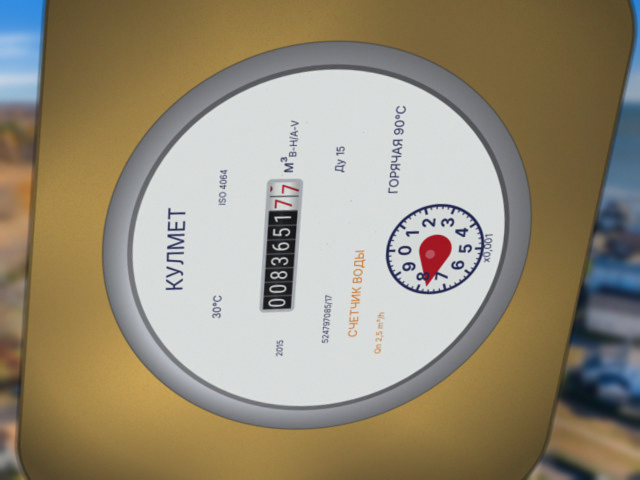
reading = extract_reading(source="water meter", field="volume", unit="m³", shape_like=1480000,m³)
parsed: 83651.767,m³
